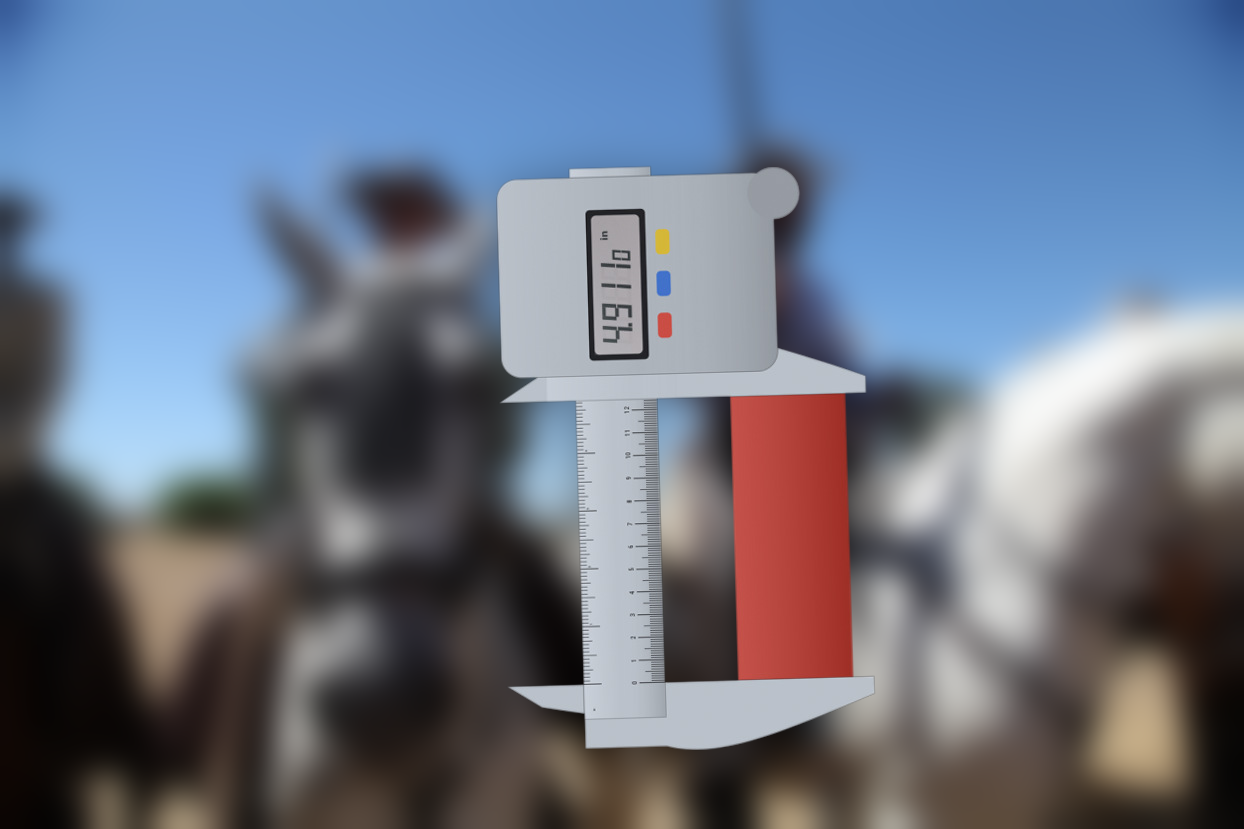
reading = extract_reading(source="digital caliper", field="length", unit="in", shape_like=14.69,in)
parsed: 4.9110,in
